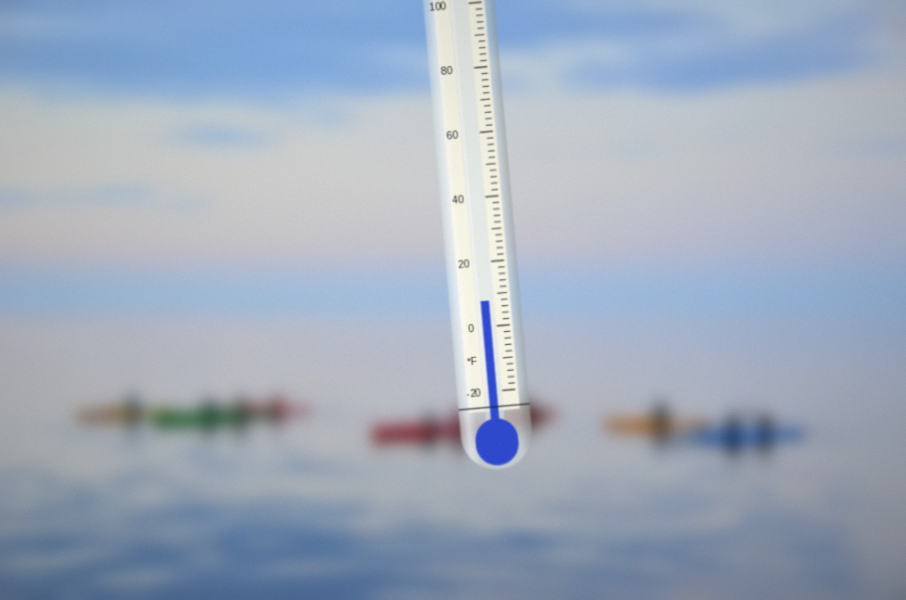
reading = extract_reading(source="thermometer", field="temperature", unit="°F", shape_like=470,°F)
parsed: 8,°F
